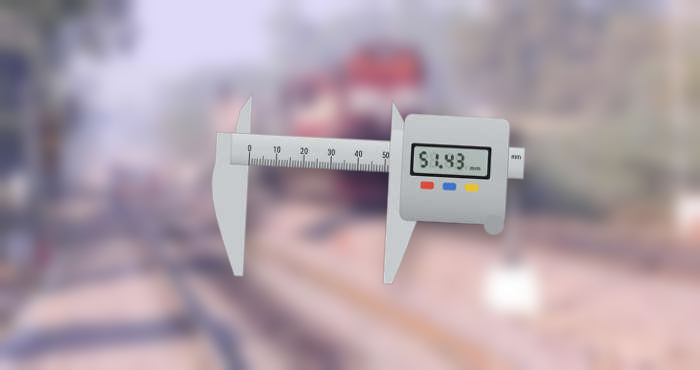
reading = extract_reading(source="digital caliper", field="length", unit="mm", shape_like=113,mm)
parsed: 51.43,mm
